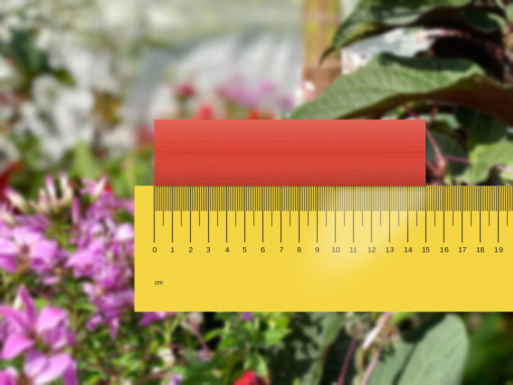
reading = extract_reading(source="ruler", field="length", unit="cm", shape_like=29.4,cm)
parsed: 15,cm
